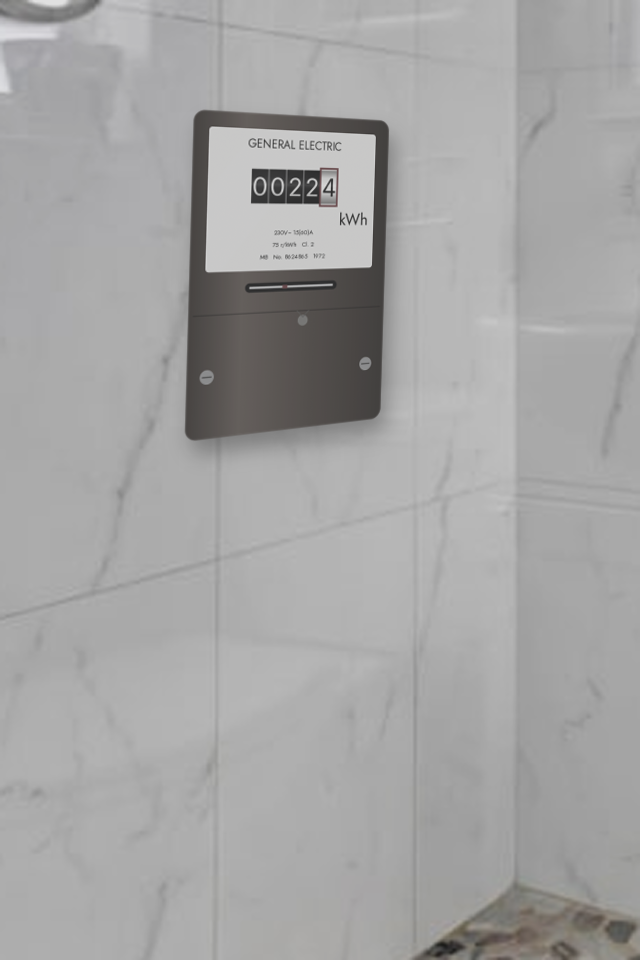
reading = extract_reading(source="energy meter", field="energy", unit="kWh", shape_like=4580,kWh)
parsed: 22.4,kWh
